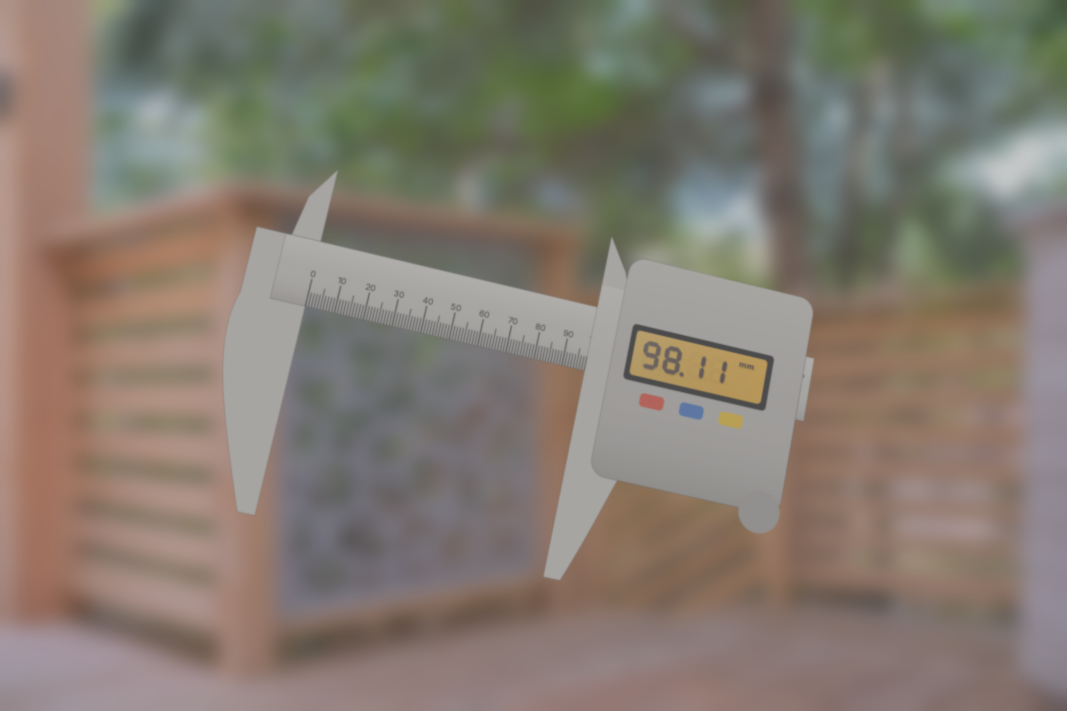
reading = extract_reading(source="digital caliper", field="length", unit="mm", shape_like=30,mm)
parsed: 98.11,mm
